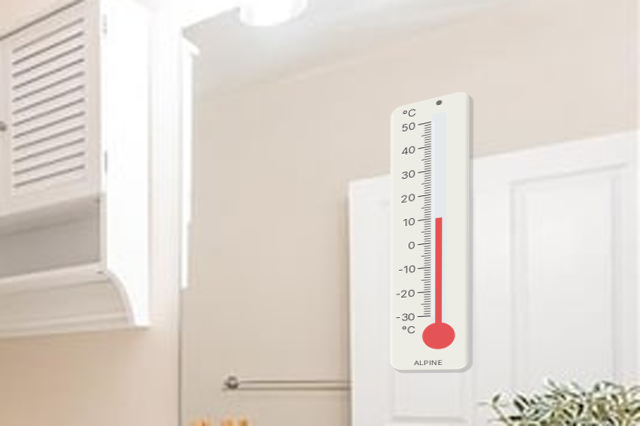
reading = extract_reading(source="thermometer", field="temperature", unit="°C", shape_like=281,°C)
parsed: 10,°C
